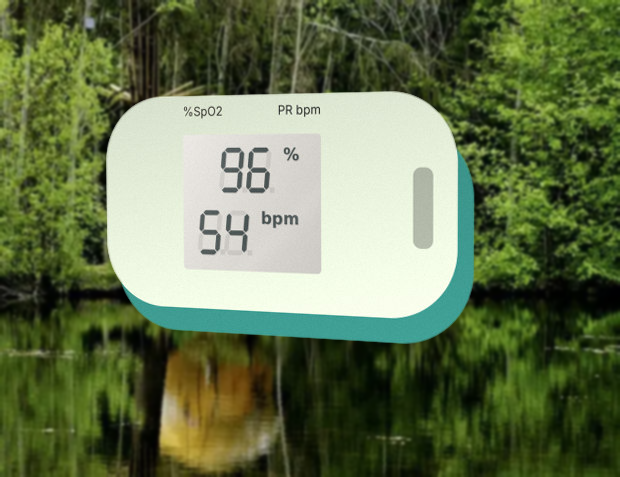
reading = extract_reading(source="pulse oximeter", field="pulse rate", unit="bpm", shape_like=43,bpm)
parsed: 54,bpm
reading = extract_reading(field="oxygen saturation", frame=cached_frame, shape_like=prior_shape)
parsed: 96,%
